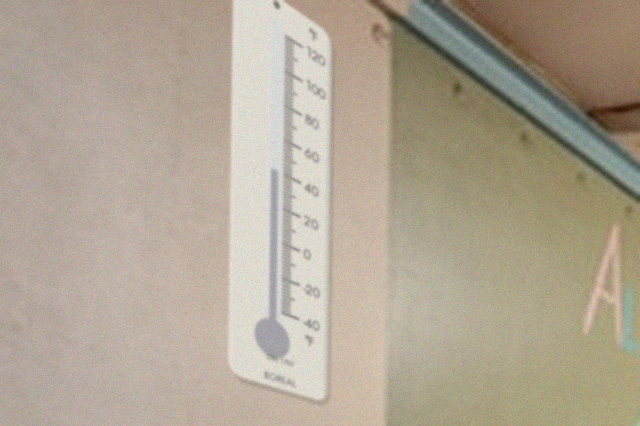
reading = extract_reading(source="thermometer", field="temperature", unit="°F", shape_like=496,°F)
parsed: 40,°F
